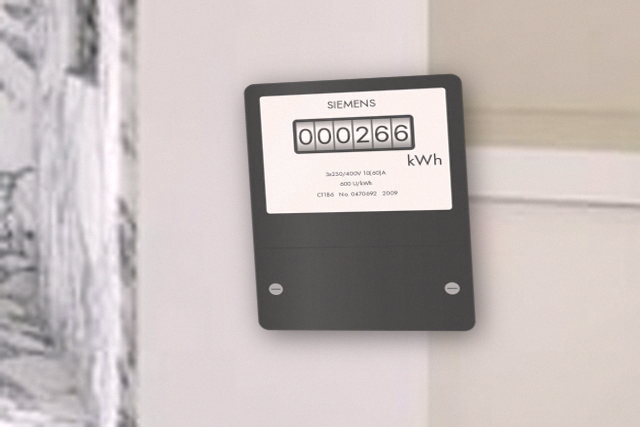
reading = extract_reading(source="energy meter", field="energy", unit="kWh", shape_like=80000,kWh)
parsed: 266,kWh
